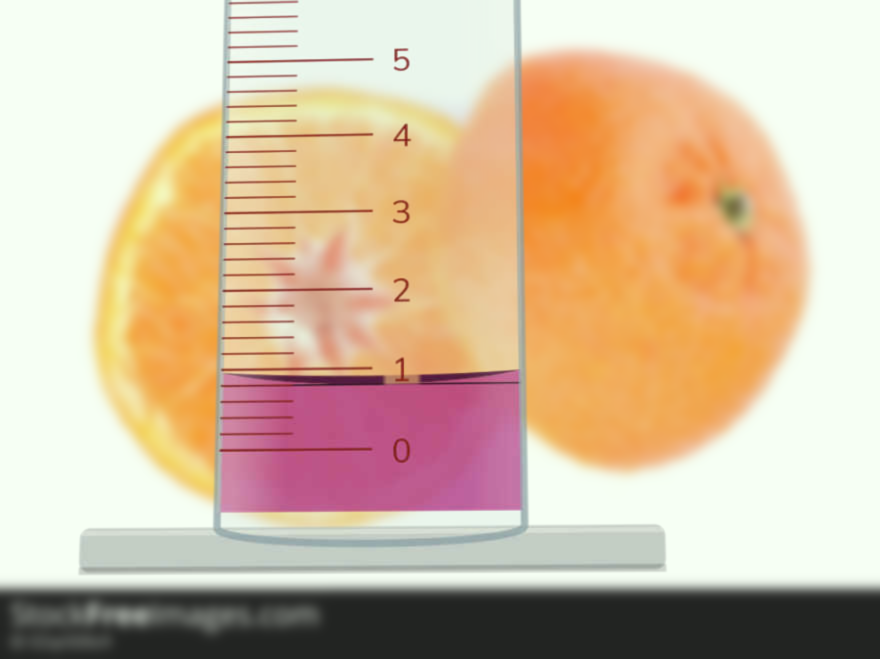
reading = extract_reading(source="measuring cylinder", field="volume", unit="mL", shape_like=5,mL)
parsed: 0.8,mL
